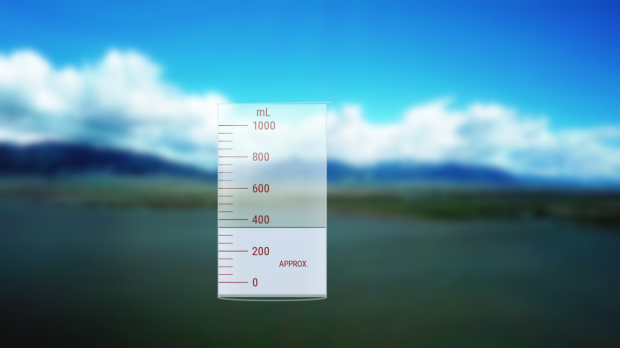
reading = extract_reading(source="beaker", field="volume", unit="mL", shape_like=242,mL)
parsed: 350,mL
